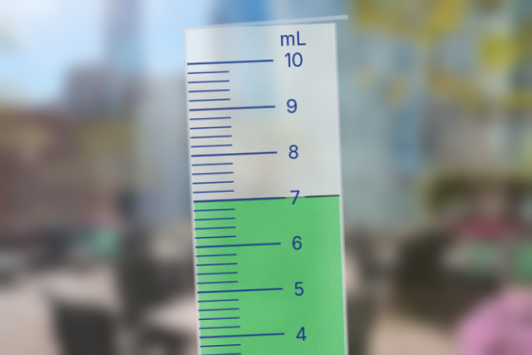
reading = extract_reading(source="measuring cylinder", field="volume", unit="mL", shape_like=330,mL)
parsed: 7,mL
